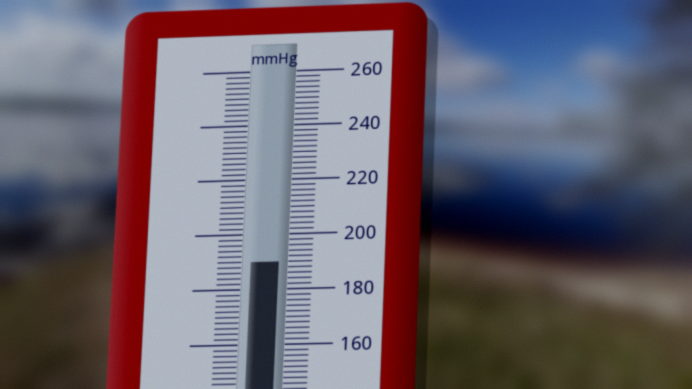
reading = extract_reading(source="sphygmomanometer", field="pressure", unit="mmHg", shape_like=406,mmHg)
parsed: 190,mmHg
